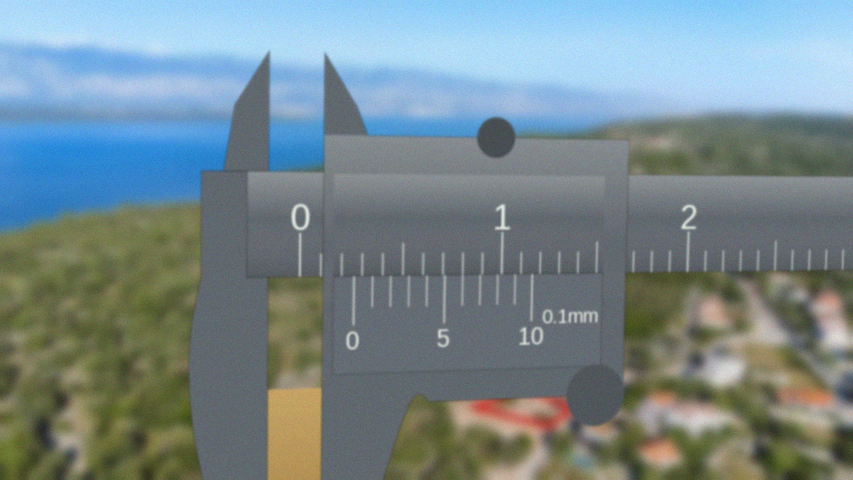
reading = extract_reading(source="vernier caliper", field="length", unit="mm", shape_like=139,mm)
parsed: 2.6,mm
